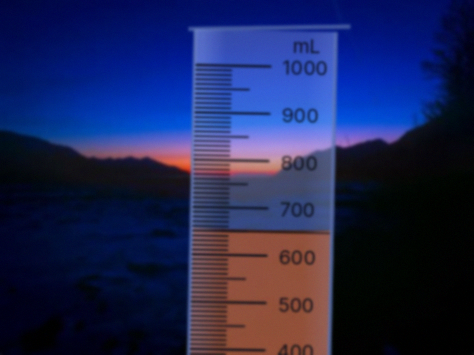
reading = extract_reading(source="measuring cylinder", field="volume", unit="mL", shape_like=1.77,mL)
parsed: 650,mL
